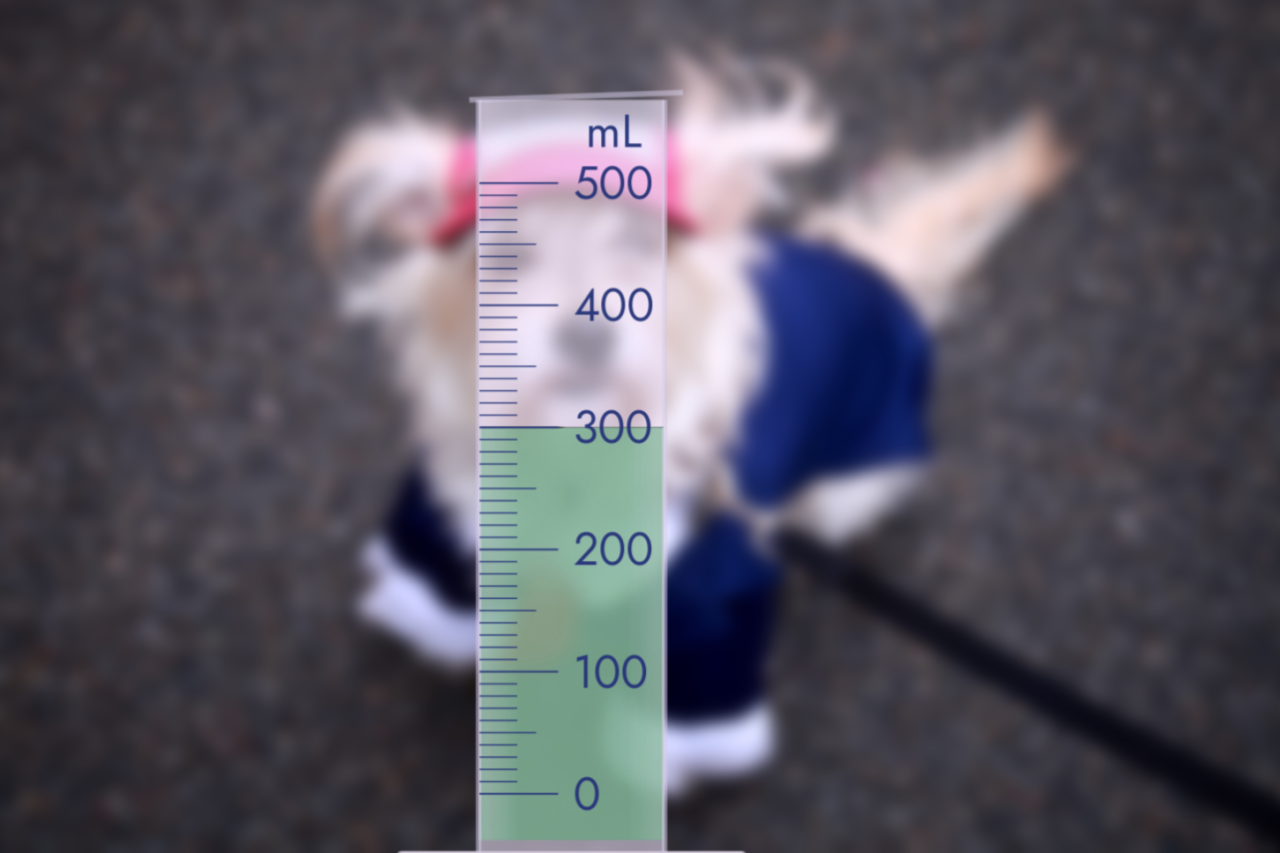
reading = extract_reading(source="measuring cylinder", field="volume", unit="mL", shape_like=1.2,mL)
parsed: 300,mL
